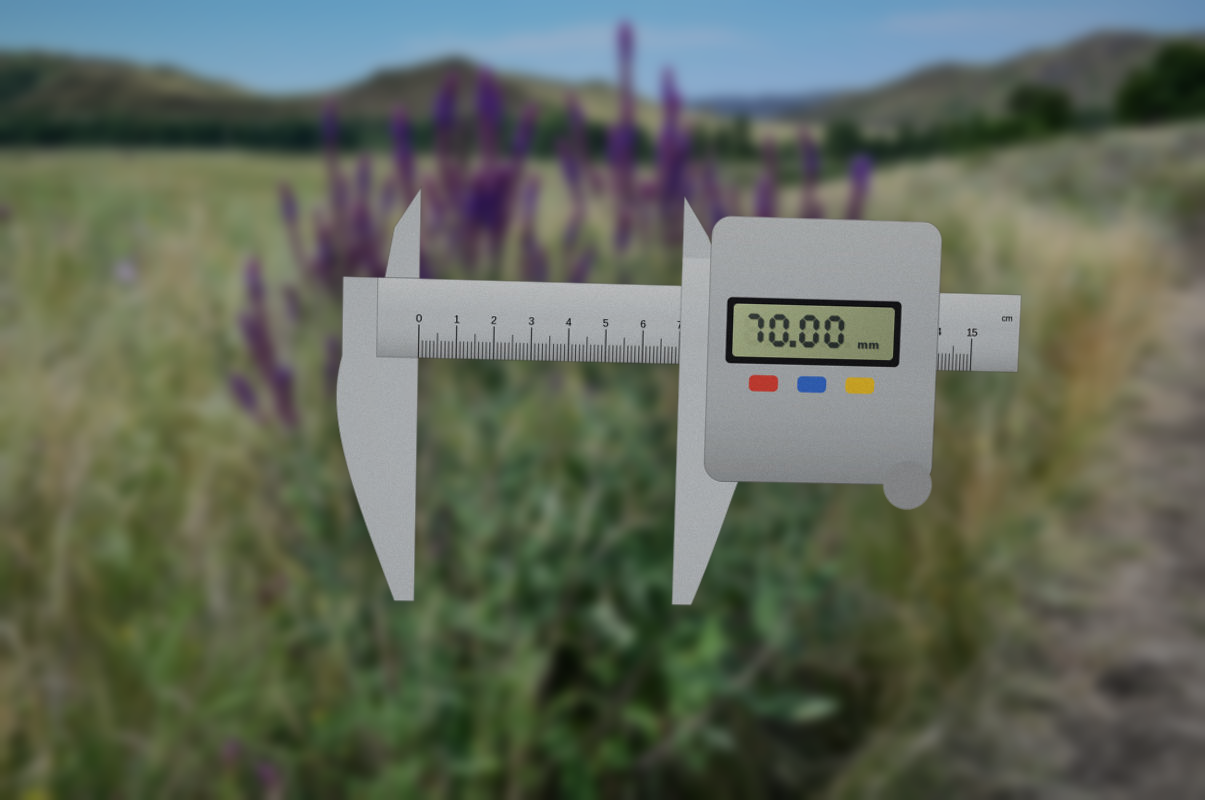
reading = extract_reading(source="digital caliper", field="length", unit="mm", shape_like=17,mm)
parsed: 70.00,mm
